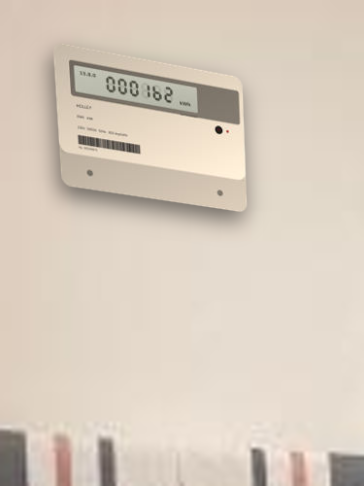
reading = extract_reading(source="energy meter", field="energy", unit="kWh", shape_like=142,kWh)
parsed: 162,kWh
